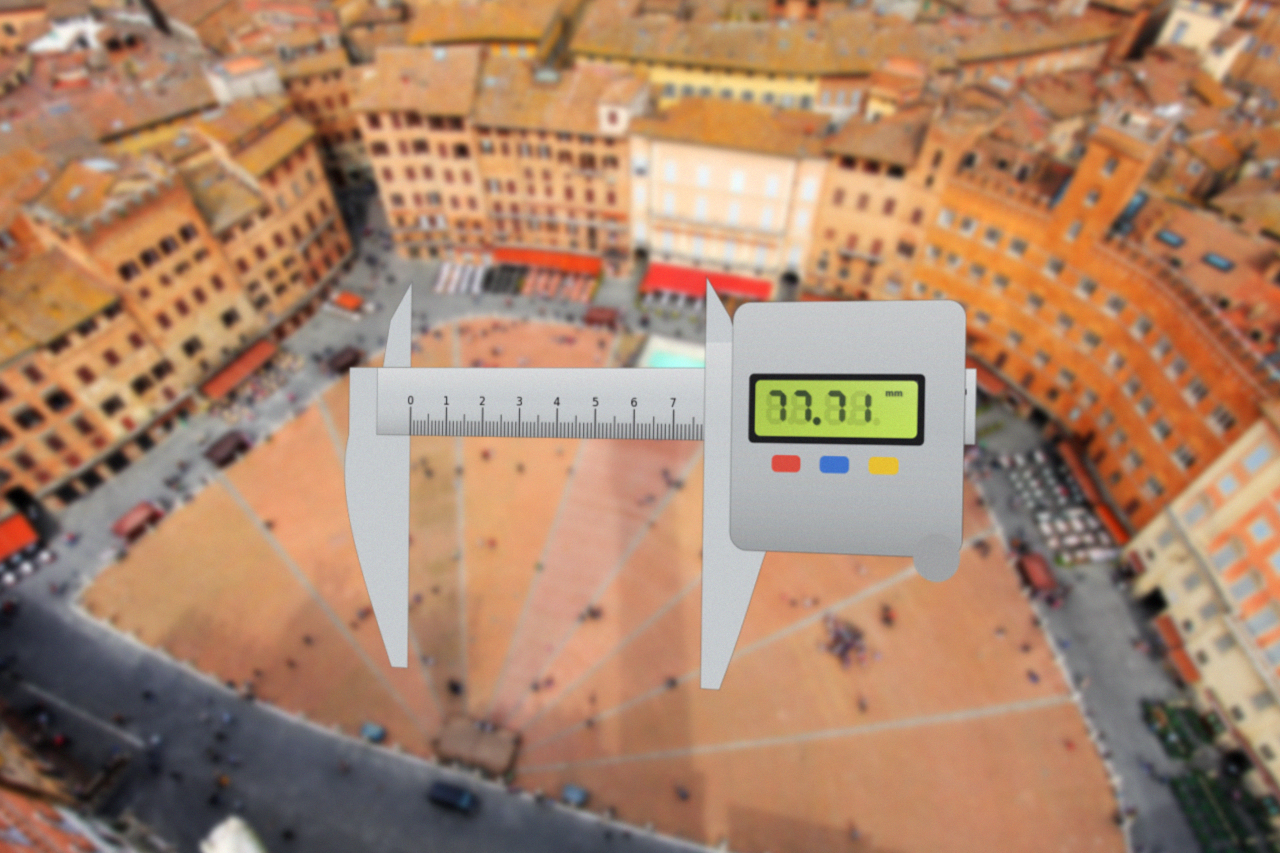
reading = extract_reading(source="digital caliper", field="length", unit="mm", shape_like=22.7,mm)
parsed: 77.71,mm
